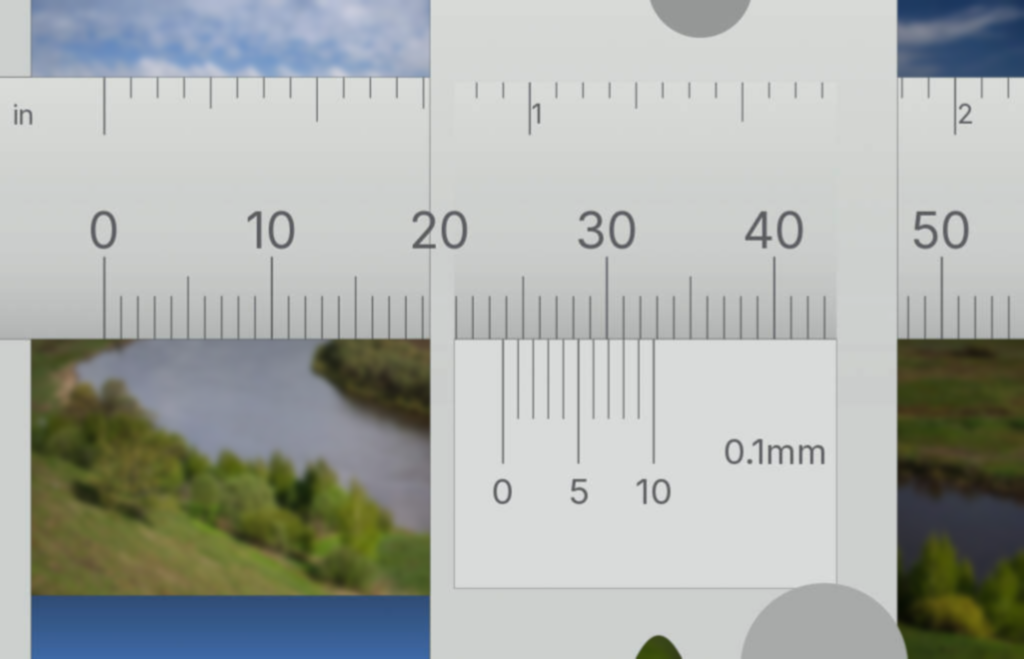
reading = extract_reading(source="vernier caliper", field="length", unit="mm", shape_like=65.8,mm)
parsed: 23.8,mm
